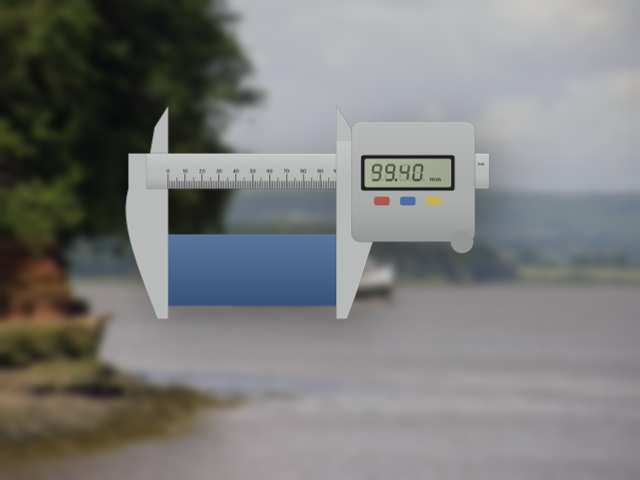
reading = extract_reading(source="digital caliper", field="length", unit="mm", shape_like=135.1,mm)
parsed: 99.40,mm
